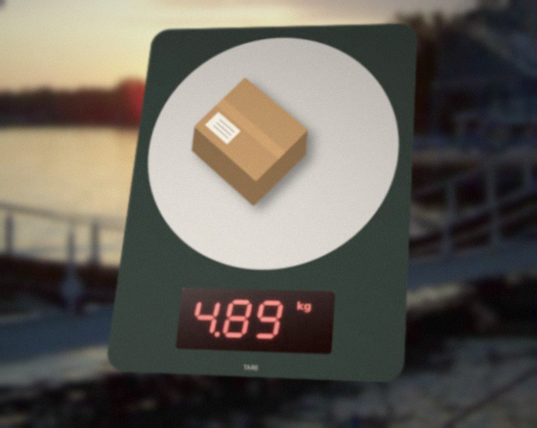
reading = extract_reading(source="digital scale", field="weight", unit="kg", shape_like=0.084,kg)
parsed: 4.89,kg
